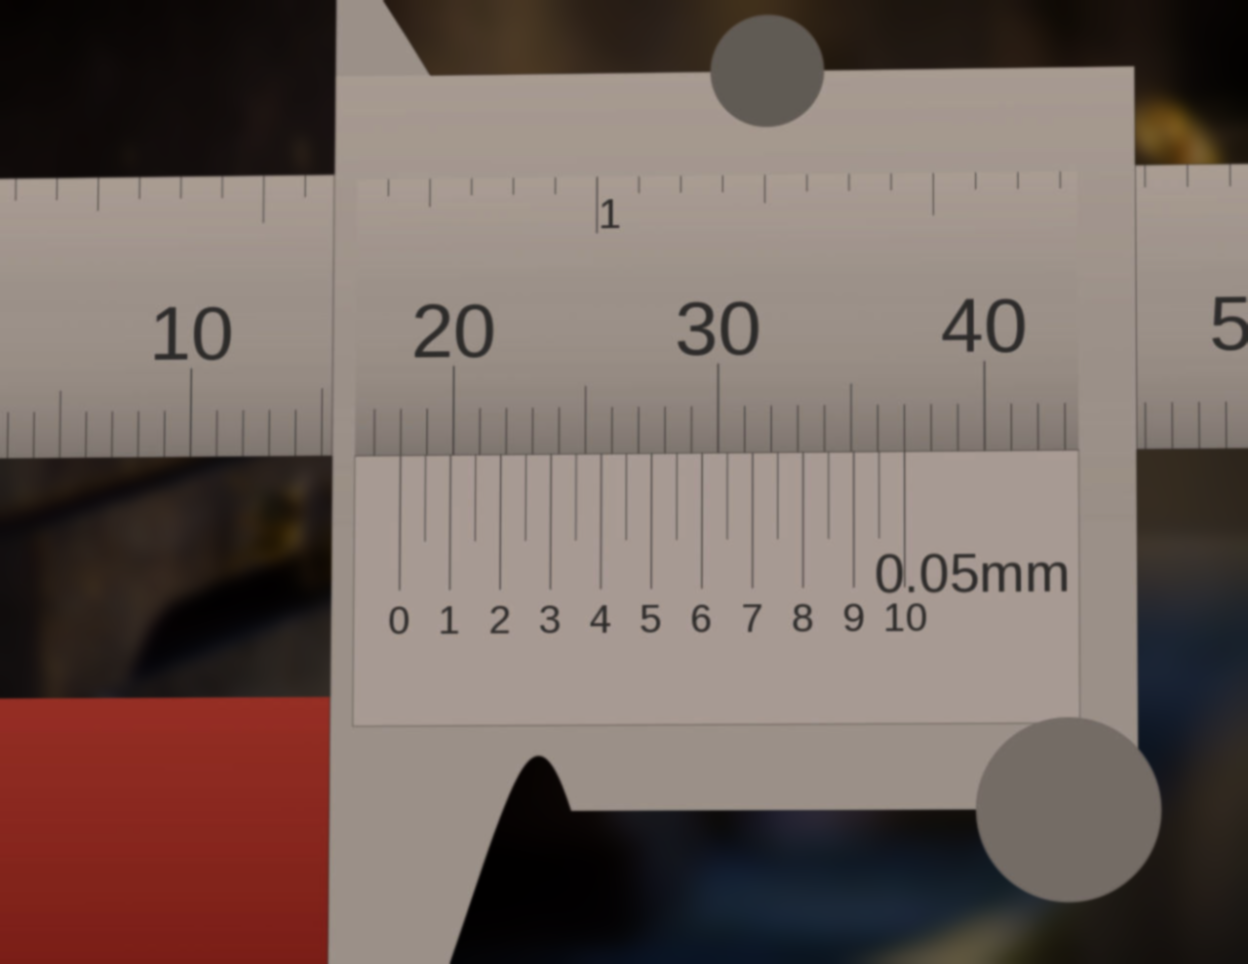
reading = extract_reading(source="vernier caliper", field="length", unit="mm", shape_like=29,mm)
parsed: 18.0,mm
